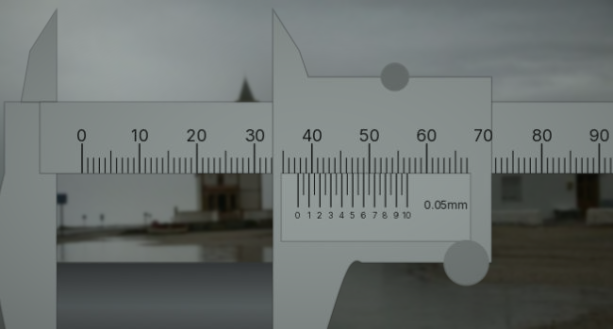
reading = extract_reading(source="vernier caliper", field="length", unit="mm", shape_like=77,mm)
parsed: 37.6,mm
